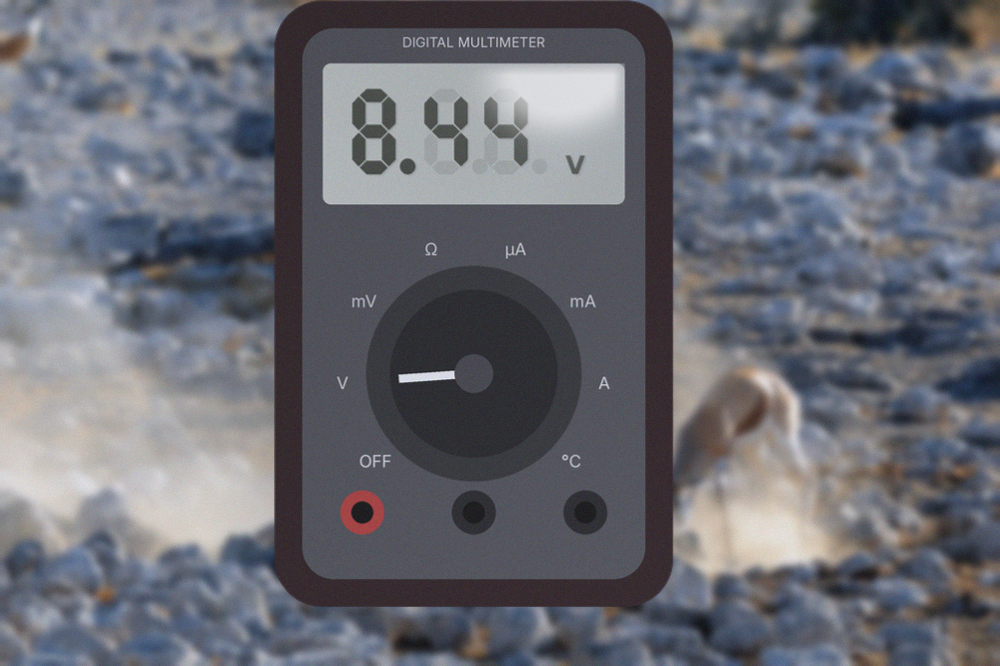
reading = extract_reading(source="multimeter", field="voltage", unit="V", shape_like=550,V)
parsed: 8.44,V
